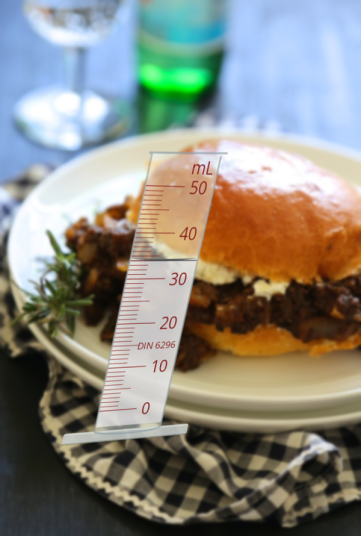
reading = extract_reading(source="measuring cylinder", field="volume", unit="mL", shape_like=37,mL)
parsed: 34,mL
